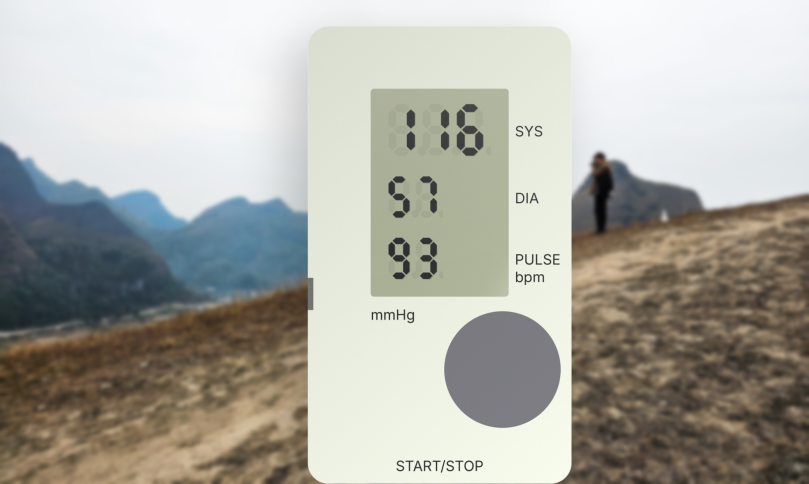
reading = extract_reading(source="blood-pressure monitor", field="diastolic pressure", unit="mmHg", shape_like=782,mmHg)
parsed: 57,mmHg
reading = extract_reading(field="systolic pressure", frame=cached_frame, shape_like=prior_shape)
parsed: 116,mmHg
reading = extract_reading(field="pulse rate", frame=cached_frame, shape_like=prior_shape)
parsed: 93,bpm
